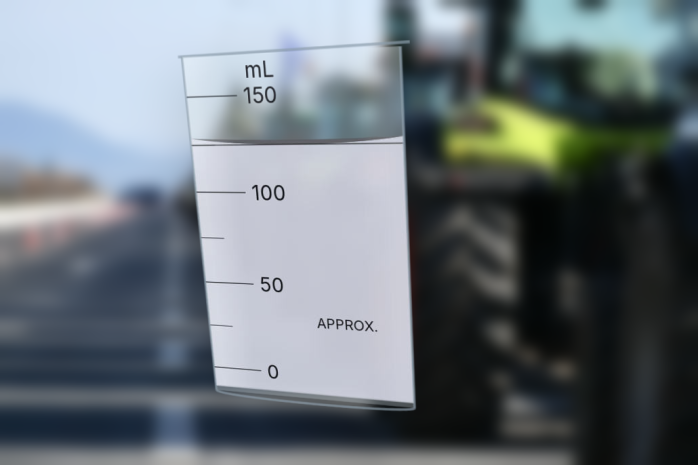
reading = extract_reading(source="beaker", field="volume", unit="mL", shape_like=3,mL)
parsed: 125,mL
